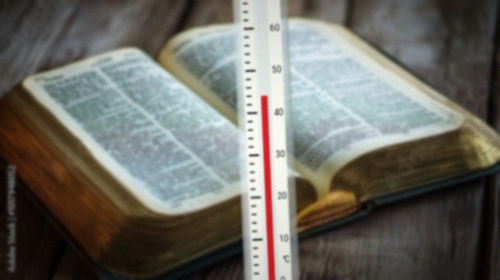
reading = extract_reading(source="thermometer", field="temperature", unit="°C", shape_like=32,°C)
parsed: 44,°C
